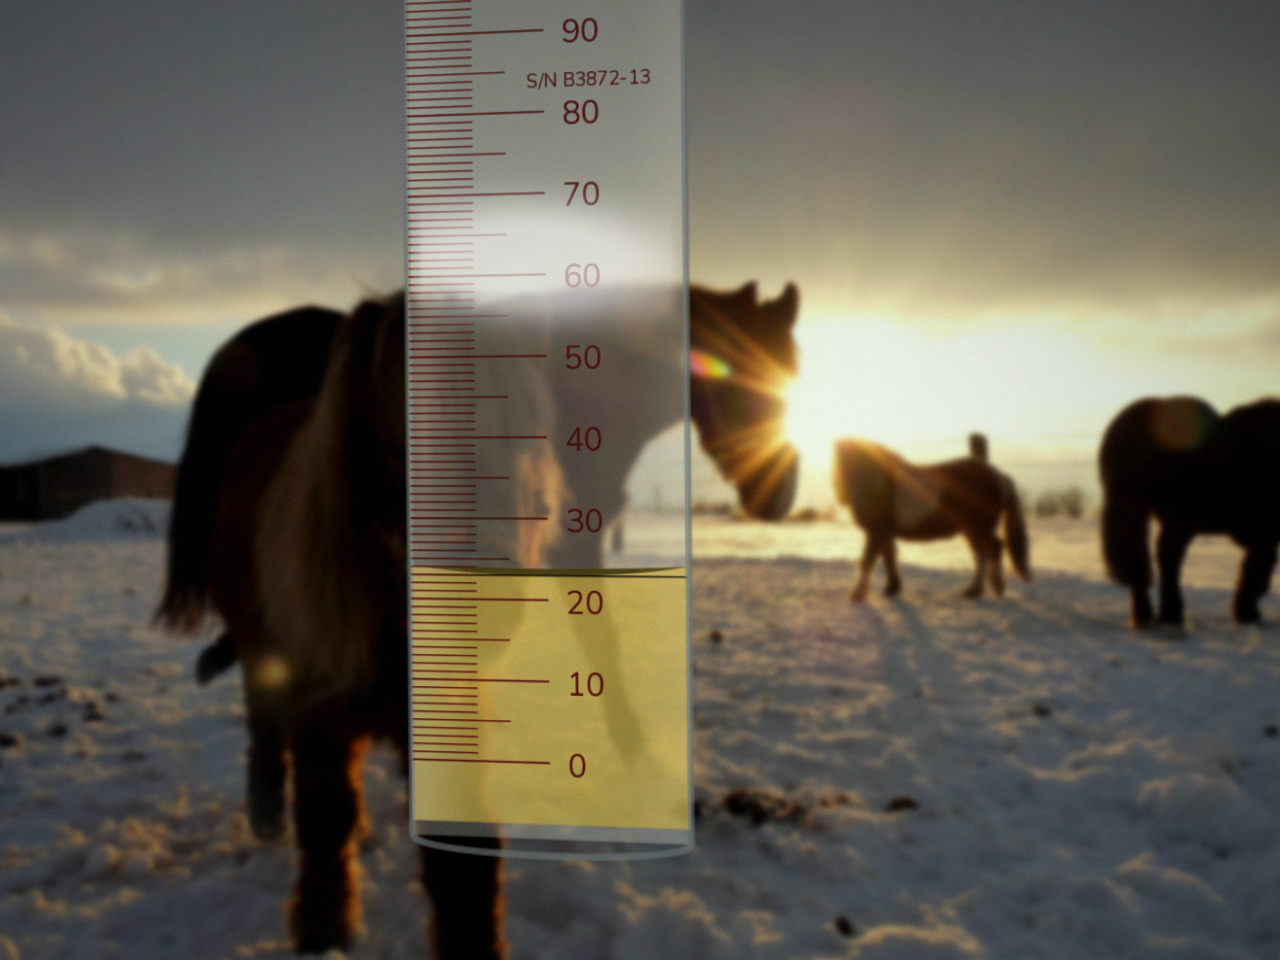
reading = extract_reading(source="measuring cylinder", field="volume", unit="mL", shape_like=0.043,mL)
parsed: 23,mL
